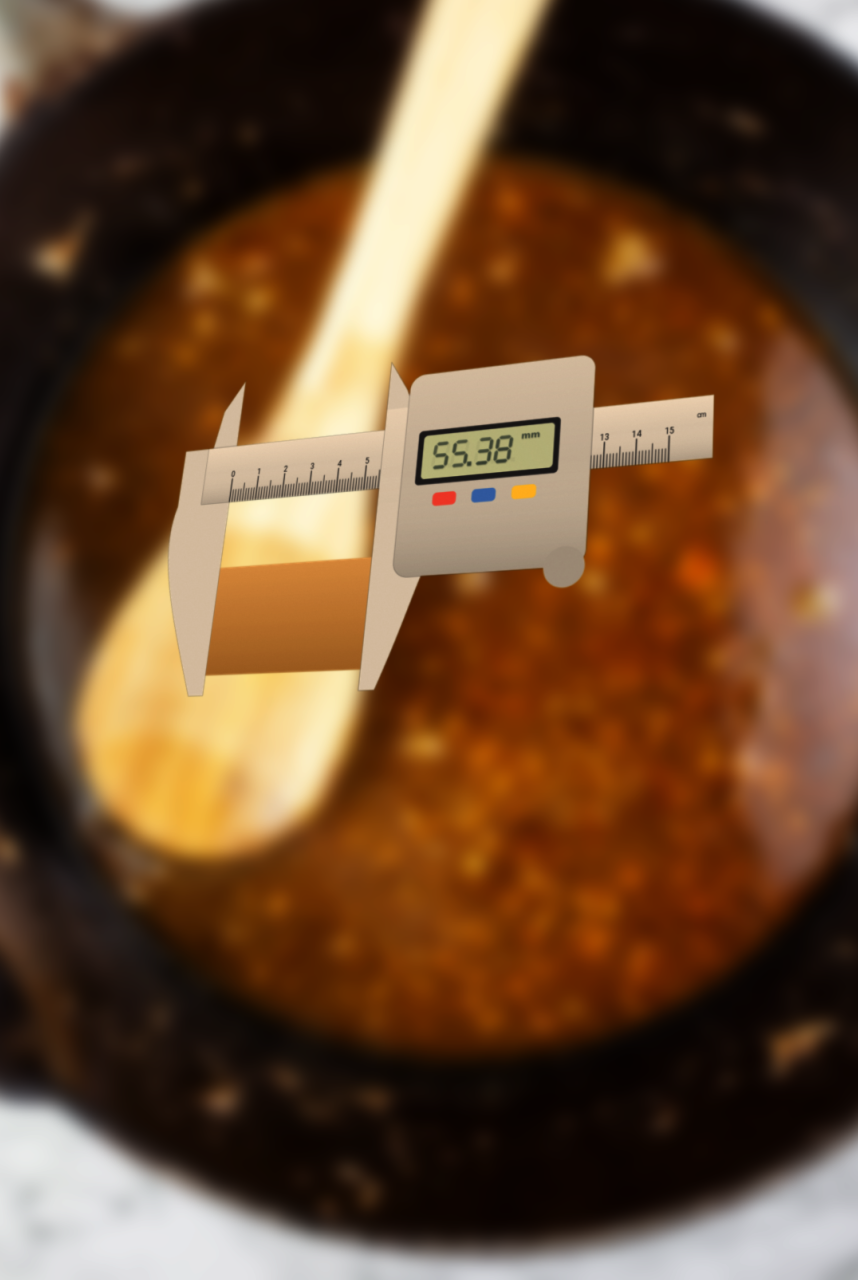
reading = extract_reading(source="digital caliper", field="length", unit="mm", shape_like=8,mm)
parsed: 55.38,mm
